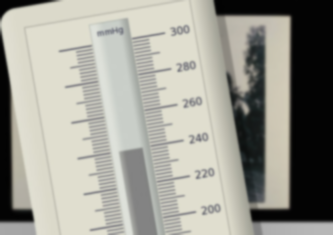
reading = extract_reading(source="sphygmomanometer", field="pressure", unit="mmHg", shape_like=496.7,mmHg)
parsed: 240,mmHg
